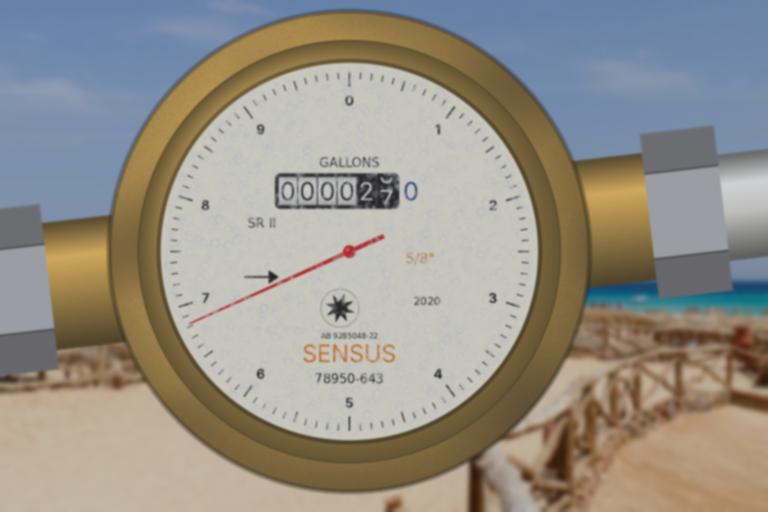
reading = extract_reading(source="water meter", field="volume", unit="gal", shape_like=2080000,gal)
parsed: 266.8,gal
